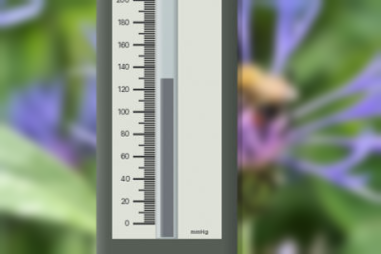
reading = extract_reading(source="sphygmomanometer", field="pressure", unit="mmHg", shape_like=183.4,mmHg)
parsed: 130,mmHg
